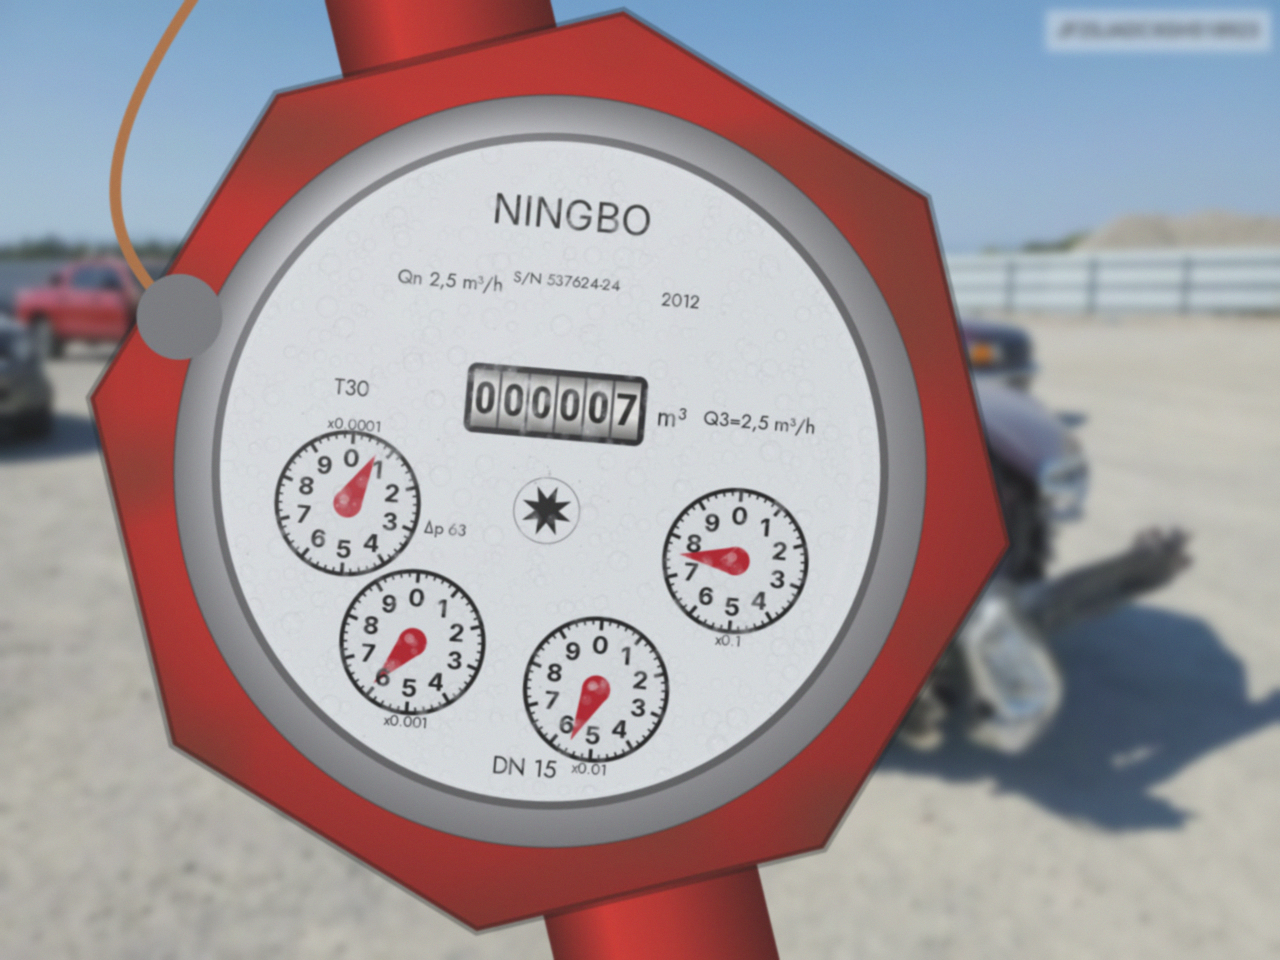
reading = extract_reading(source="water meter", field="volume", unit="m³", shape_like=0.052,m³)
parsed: 7.7560,m³
